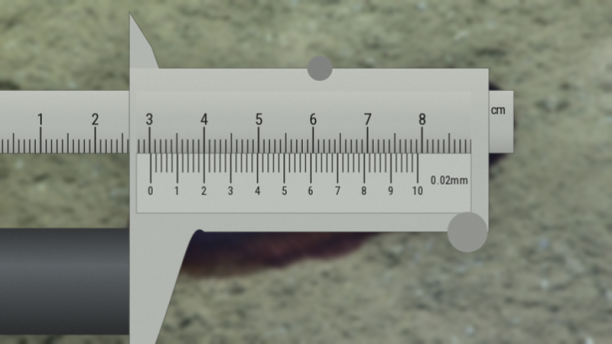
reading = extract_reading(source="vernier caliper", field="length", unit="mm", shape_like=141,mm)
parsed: 30.2,mm
